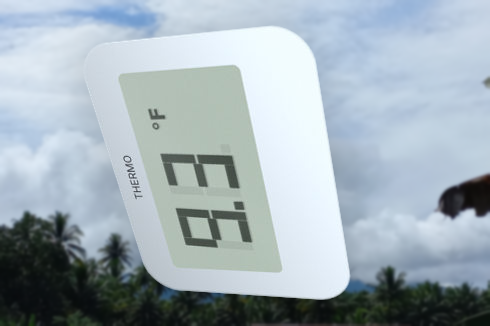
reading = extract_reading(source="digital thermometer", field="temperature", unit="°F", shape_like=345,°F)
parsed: 9.3,°F
